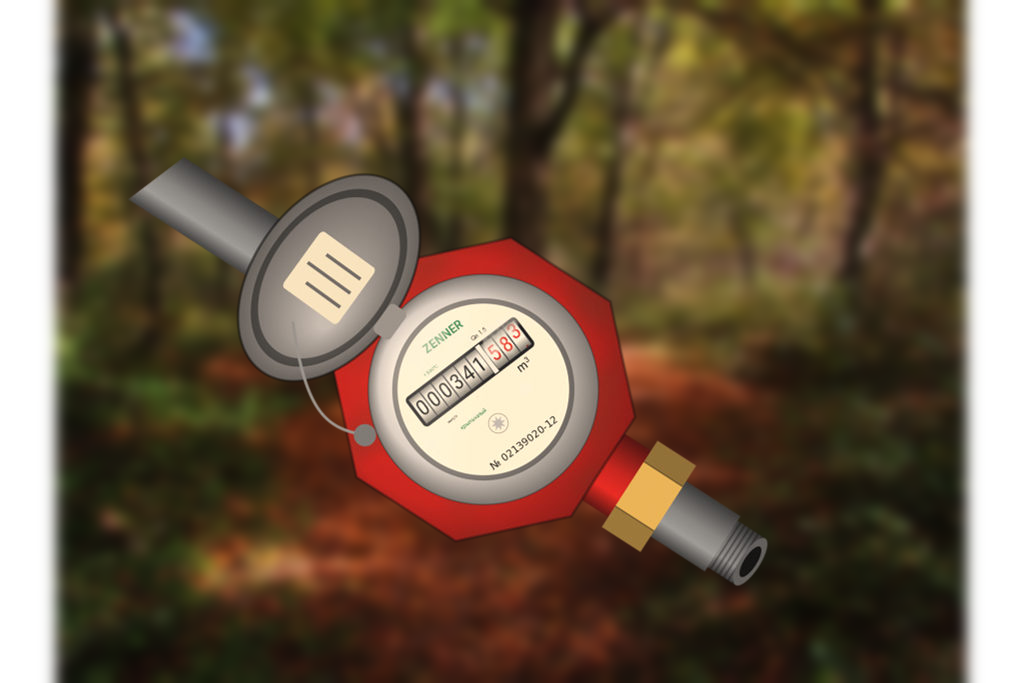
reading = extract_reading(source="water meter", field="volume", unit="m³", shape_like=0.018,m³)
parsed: 341.583,m³
